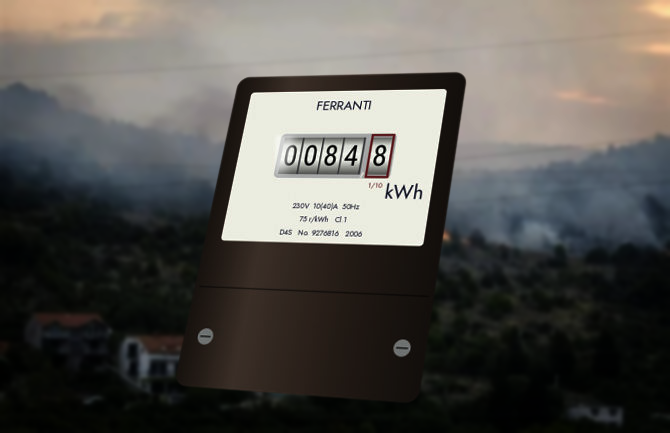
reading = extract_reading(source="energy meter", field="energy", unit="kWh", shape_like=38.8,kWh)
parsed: 84.8,kWh
